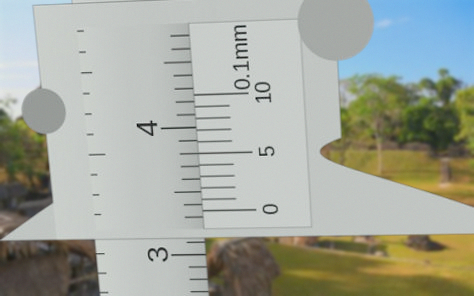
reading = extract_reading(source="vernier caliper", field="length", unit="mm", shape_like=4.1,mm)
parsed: 33.5,mm
